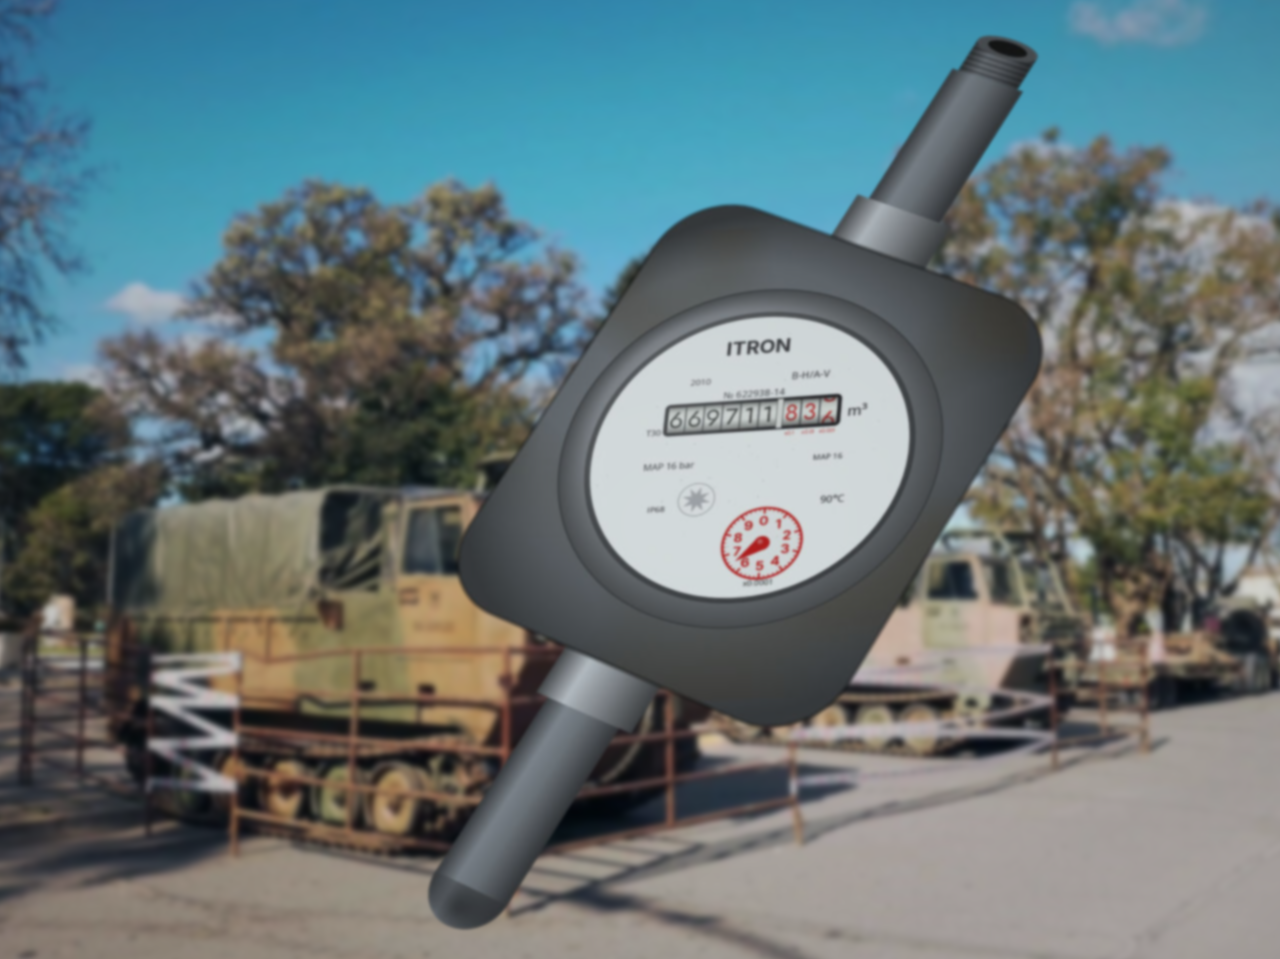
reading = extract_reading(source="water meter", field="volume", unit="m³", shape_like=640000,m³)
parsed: 669711.8356,m³
